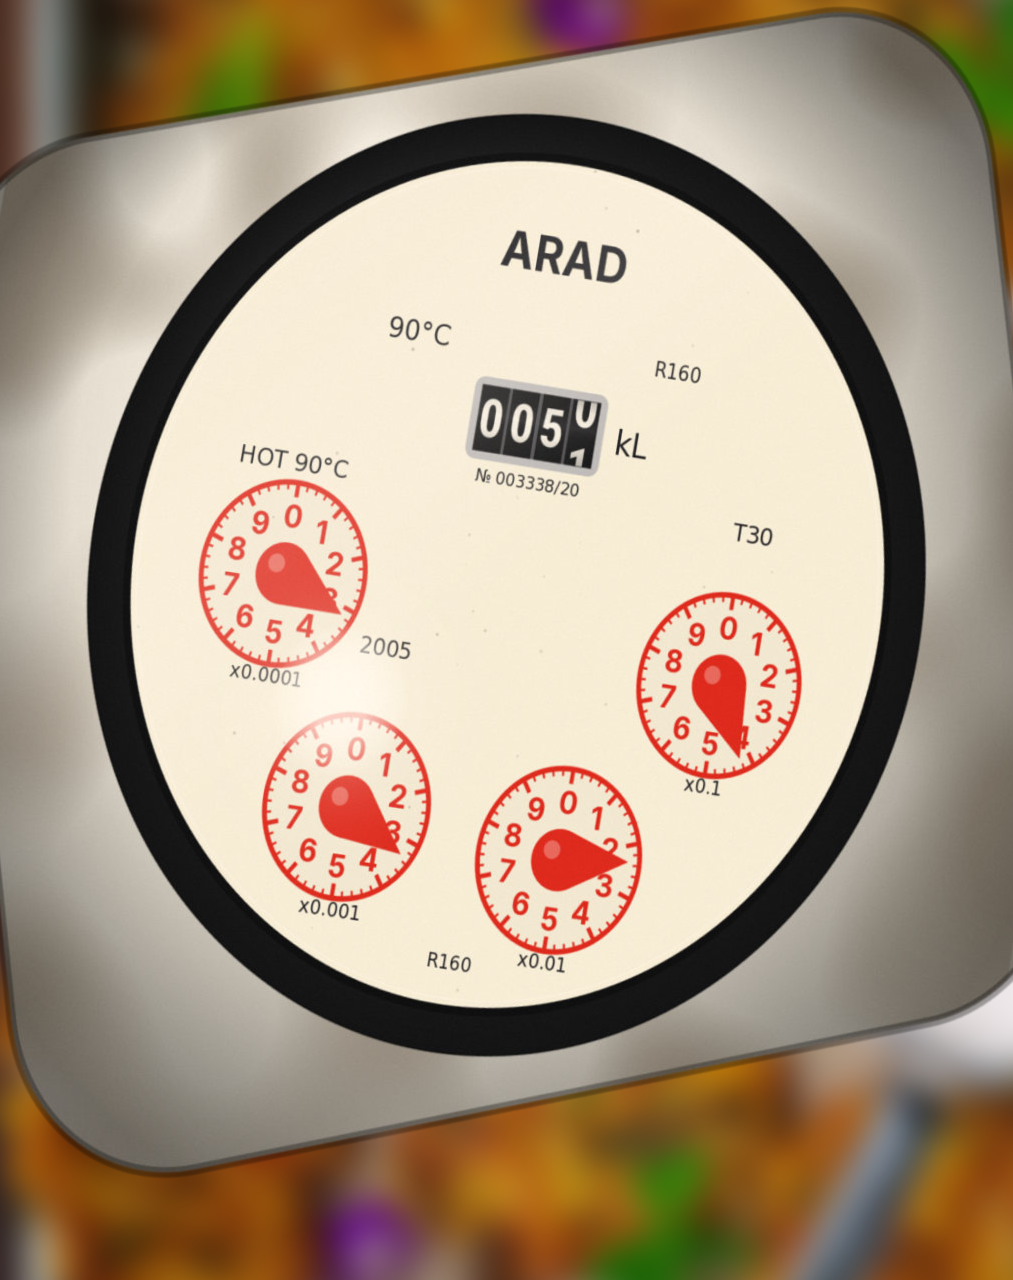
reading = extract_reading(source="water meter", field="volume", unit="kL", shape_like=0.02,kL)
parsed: 50.4233,kL
